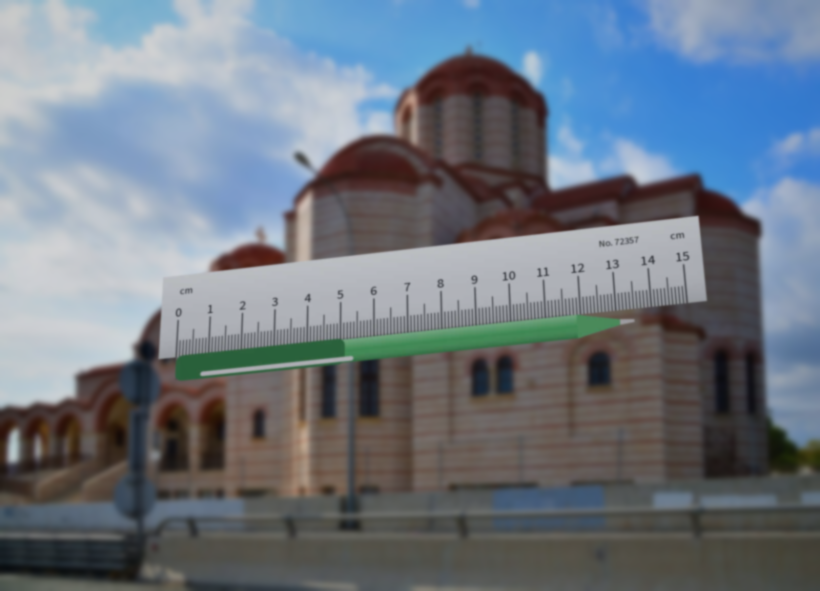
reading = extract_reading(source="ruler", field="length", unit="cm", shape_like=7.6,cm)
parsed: 13.5,cm
